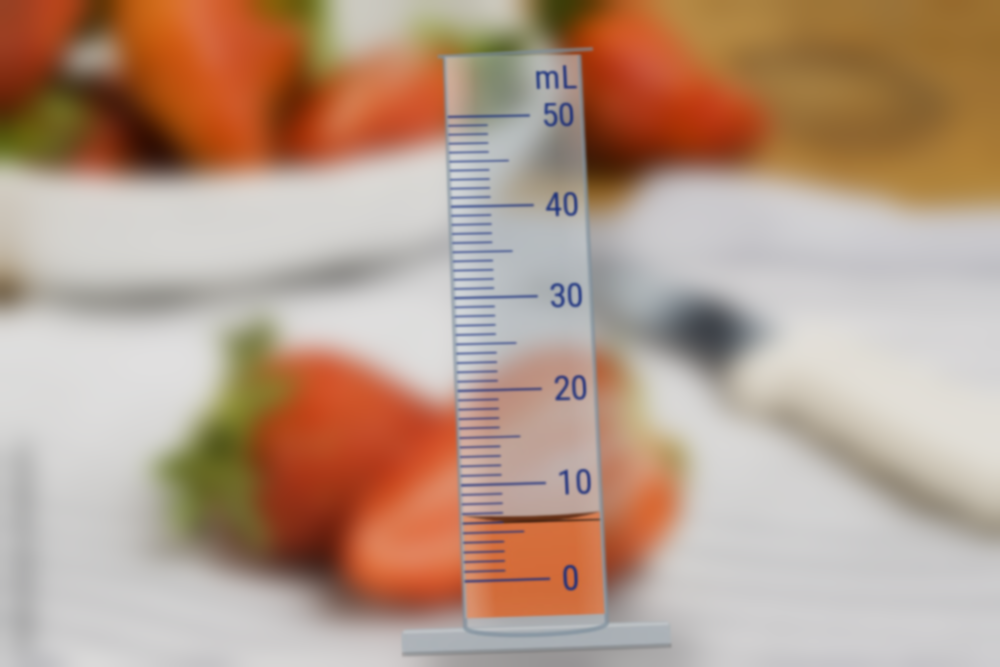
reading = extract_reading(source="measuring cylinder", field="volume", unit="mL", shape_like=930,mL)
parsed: 6,mL
